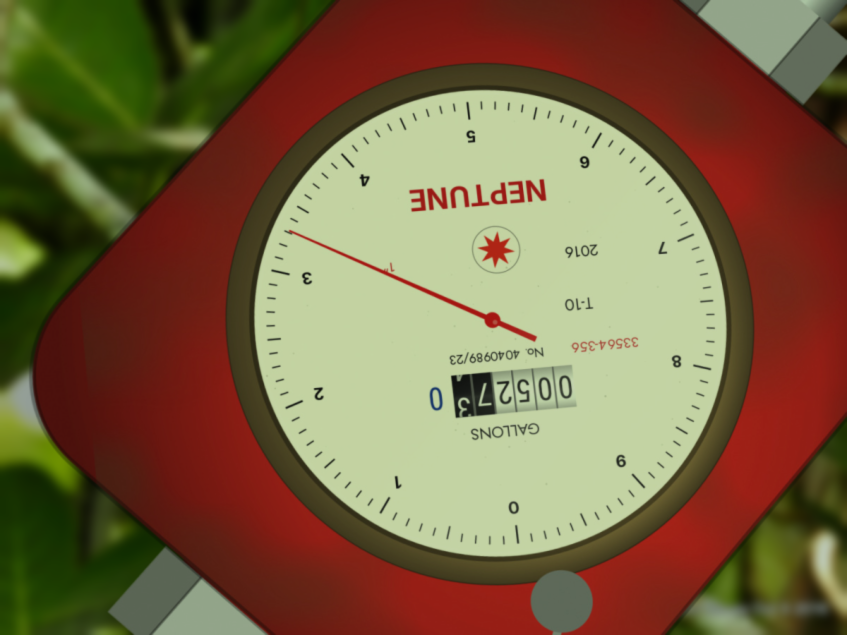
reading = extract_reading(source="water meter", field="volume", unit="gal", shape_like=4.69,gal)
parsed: 52733.3,gal
